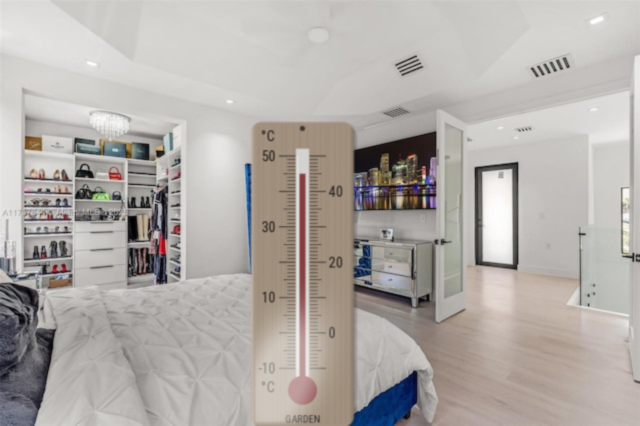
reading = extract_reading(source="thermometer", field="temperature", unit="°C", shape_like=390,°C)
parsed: 45,°C
